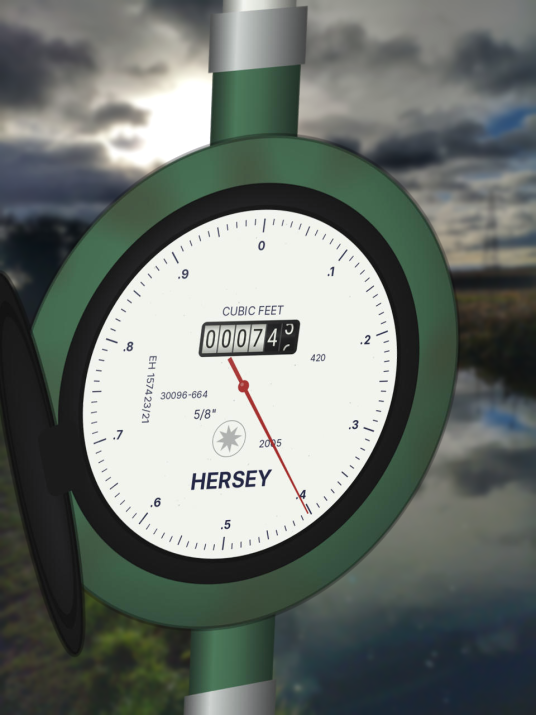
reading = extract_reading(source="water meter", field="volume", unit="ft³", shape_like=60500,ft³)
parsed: 745.40,ft³
